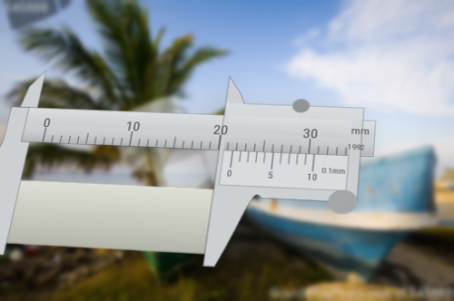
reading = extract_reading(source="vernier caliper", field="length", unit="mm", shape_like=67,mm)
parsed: 21.6,mm
